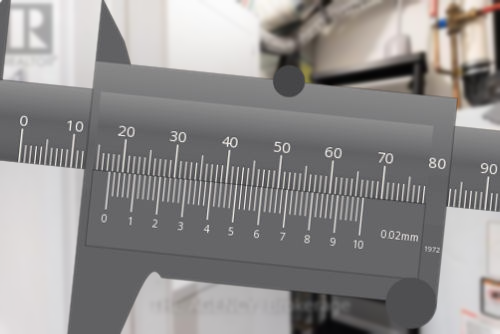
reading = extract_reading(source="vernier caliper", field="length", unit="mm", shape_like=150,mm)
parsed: 17.5,mm
